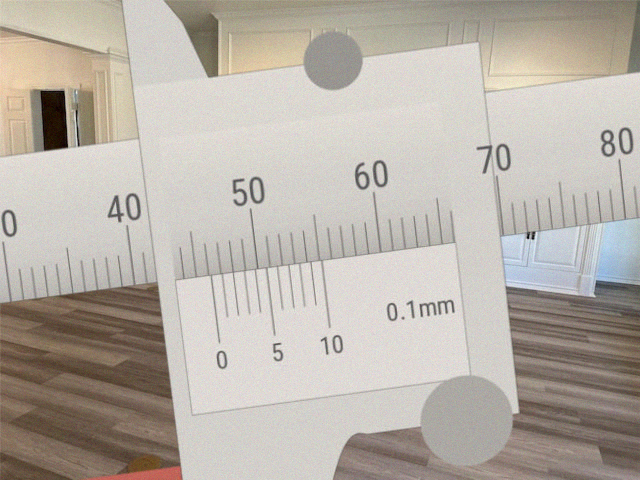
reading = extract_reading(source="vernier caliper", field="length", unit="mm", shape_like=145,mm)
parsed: 46.2,mm
